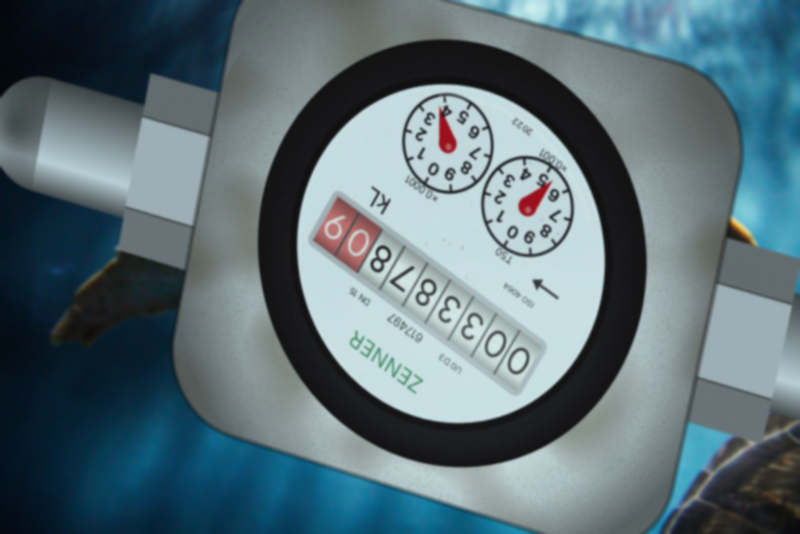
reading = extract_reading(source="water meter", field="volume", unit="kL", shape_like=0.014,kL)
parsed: 33878.0953,kL
